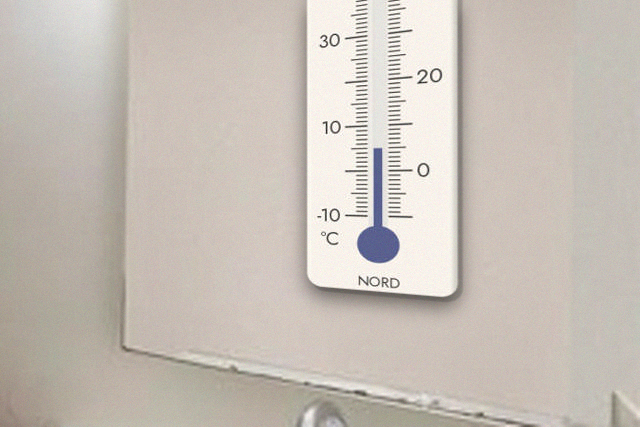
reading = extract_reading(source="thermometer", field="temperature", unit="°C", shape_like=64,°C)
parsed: 5,°C
